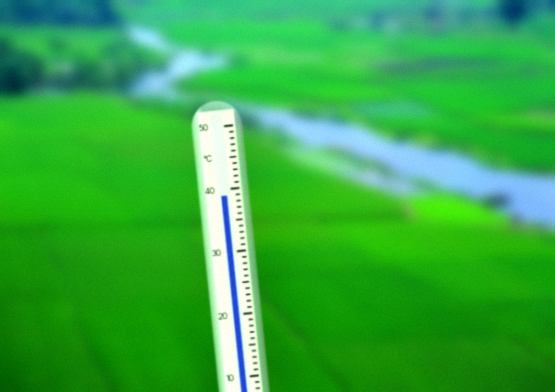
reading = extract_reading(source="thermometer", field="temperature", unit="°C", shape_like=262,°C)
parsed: 39,°C
